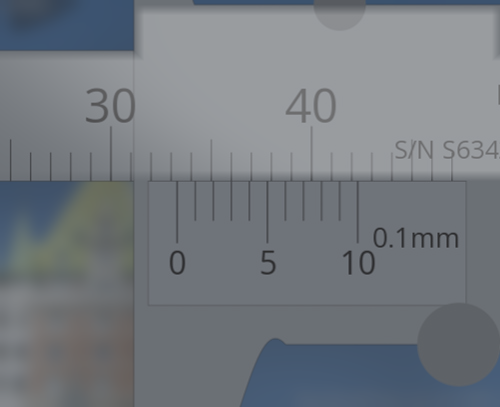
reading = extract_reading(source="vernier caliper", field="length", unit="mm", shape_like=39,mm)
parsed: 33.3,mm
